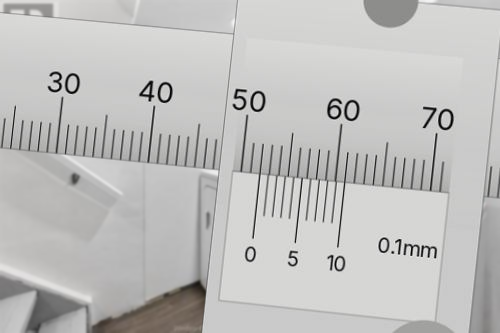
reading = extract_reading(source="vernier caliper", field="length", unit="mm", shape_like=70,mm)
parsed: 52.0,mm
